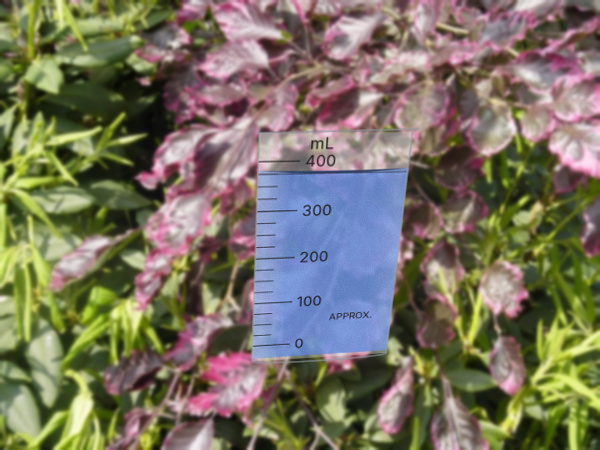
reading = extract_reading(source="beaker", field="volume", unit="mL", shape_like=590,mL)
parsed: 375,mL
